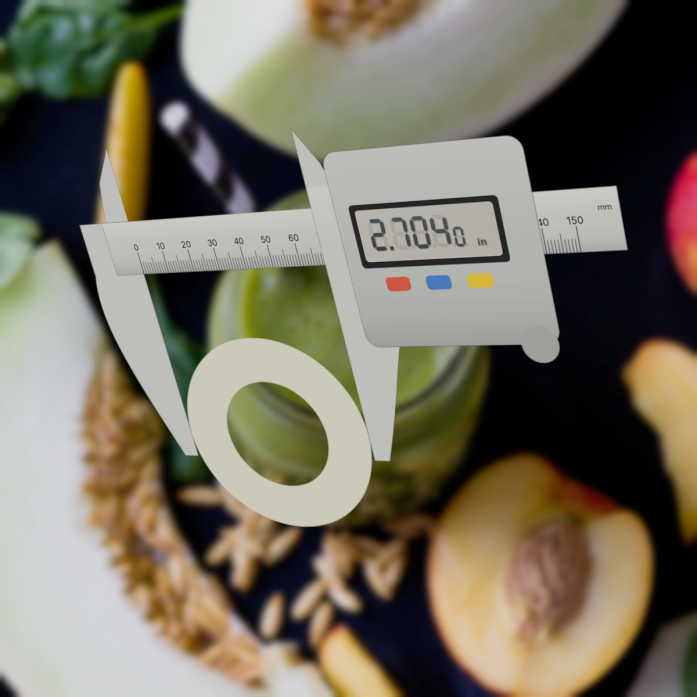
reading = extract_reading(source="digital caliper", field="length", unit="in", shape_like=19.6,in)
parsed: 2.7040,in
